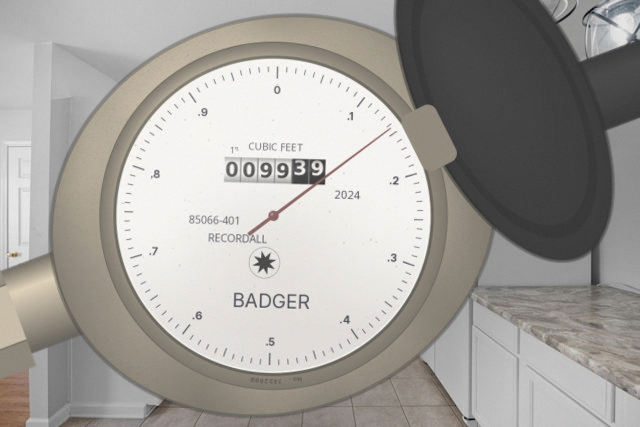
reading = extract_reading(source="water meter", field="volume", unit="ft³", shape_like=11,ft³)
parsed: 9939.14,ft³
